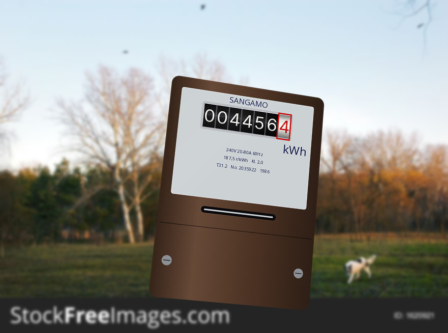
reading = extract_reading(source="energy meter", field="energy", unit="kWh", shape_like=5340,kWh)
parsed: 4456.4,kWh
